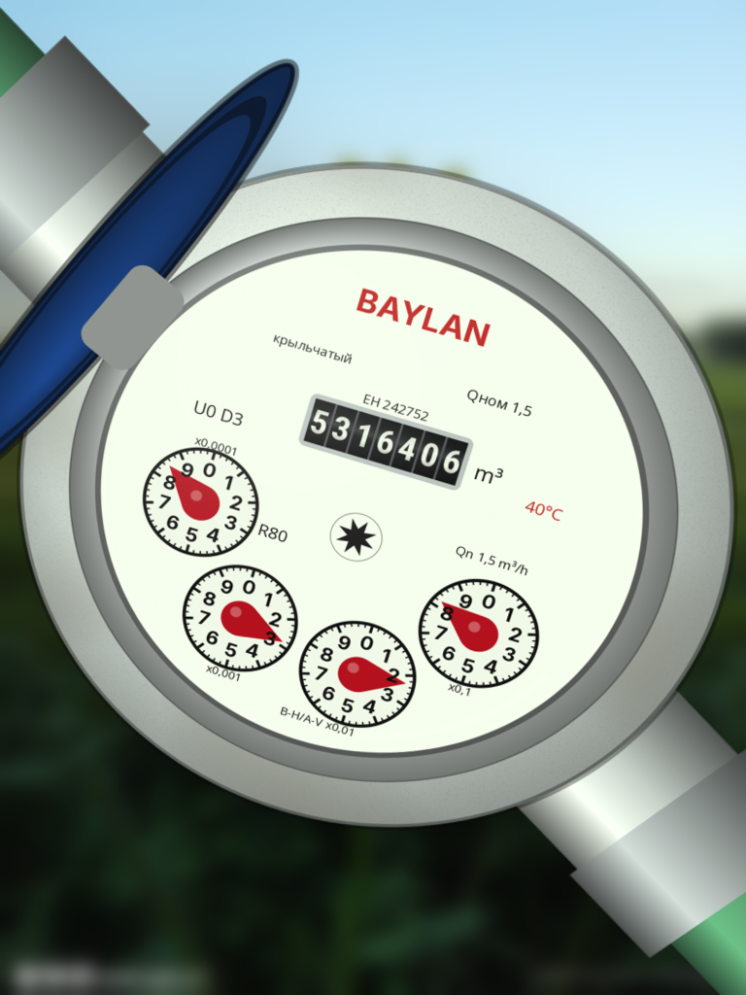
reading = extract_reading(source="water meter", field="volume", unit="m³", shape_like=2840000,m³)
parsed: 5316406.8228,m³
